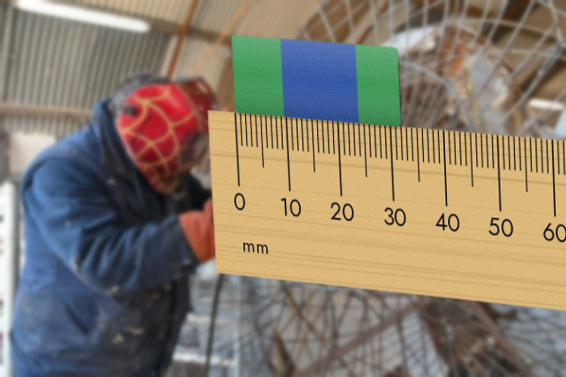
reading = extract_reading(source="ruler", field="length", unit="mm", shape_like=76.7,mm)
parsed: 32,mm
